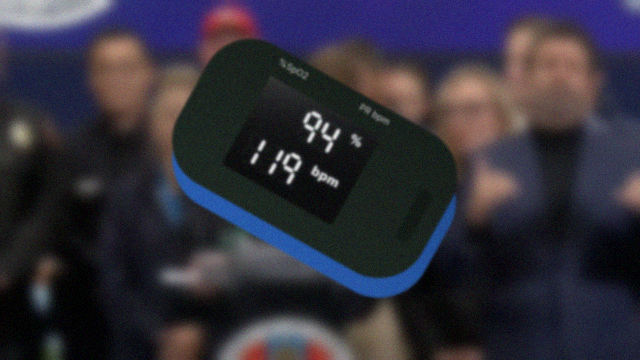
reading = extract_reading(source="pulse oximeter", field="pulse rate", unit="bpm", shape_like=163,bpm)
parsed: 119,bpm
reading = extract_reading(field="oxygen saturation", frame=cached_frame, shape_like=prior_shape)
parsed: 94,%
